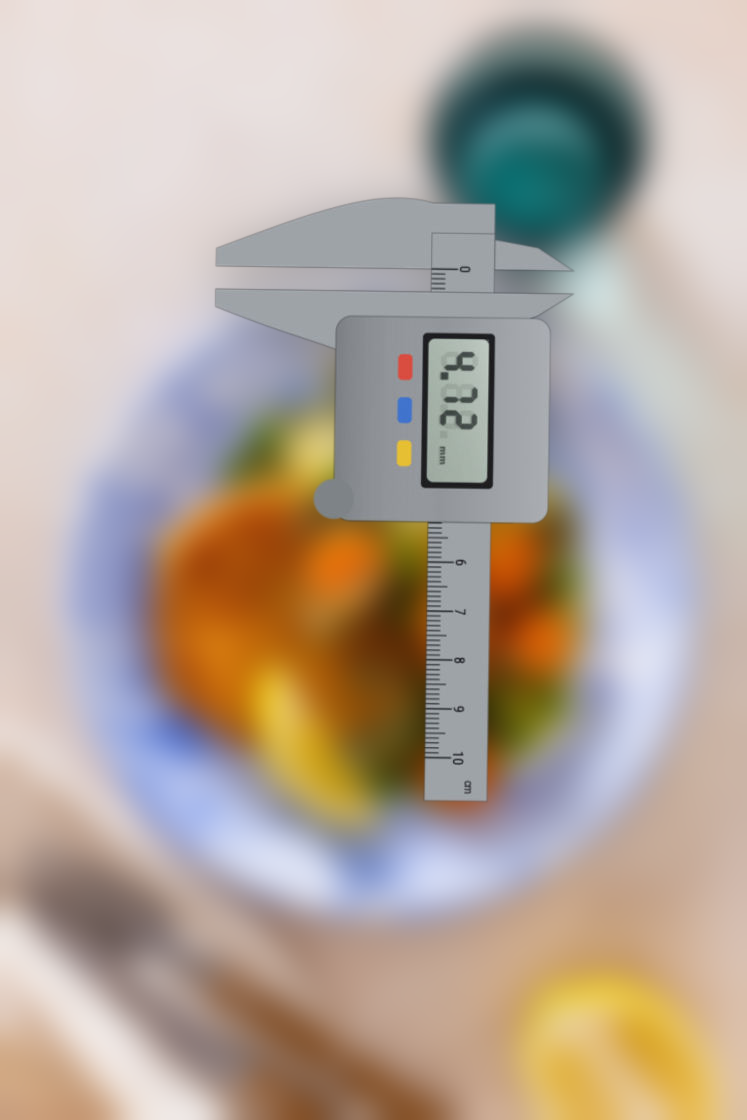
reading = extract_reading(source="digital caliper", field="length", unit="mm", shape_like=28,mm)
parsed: 4.72,mm
